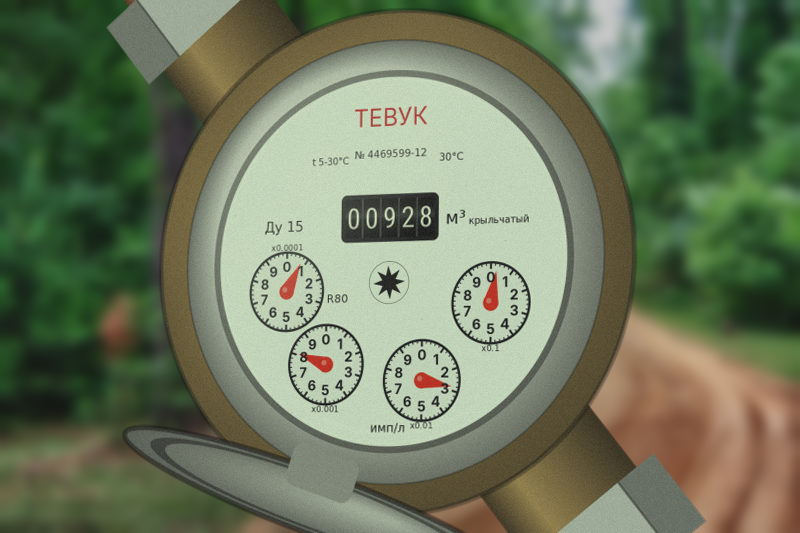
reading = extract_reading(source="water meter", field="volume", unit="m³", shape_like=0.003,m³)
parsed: 928.0280,m³
